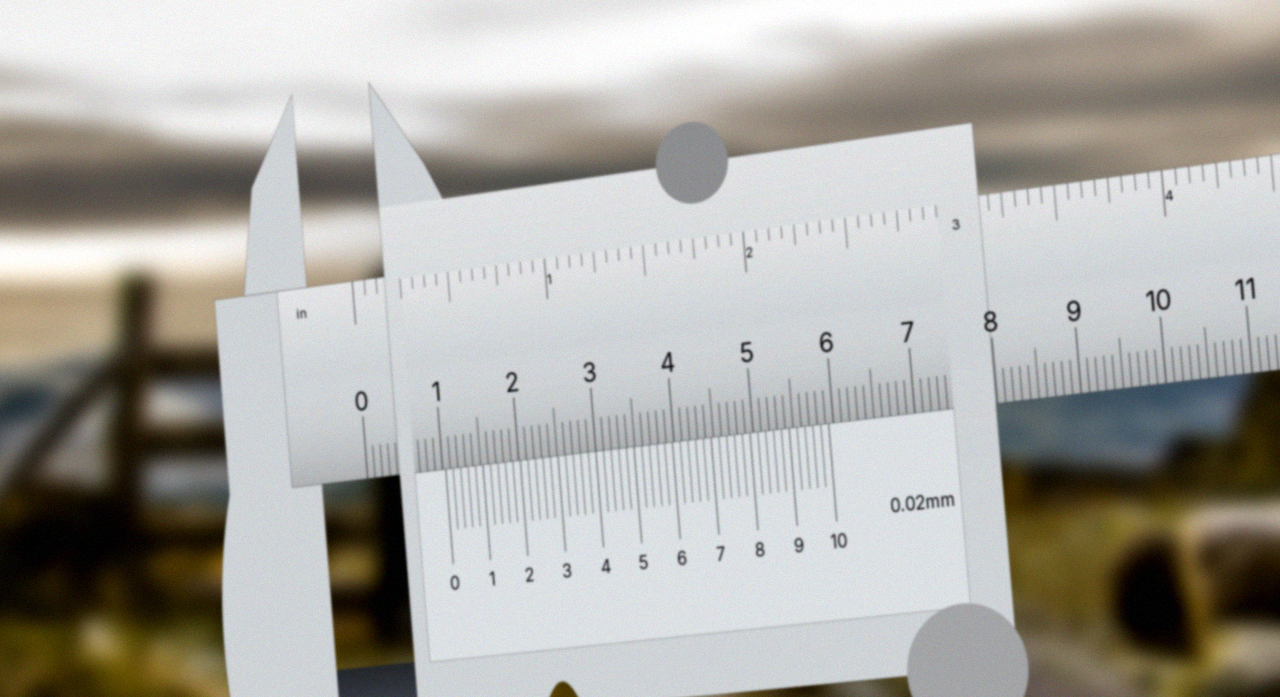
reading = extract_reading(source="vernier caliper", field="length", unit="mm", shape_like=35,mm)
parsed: 10.4,mm
